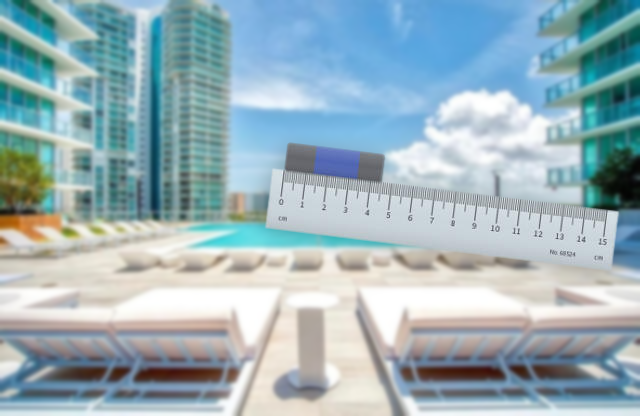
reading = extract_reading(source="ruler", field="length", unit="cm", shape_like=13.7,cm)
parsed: 4.5,cm
